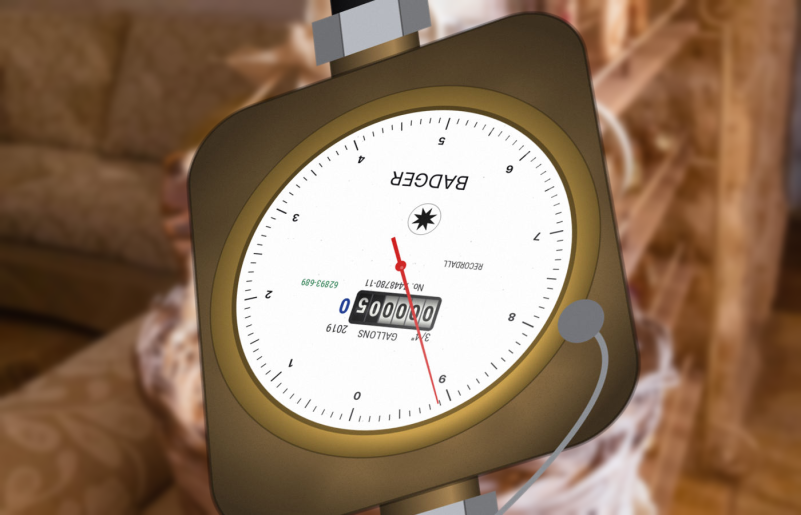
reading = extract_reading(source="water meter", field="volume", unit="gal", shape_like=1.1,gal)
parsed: 49.1,gal
